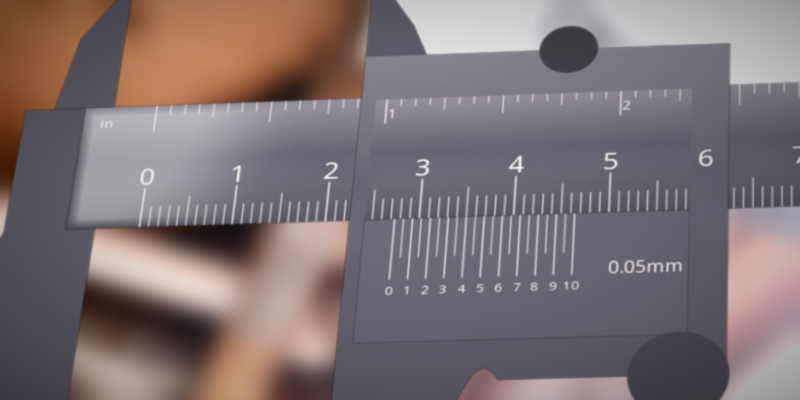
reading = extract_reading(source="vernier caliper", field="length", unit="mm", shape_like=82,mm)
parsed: 27.4,mm
